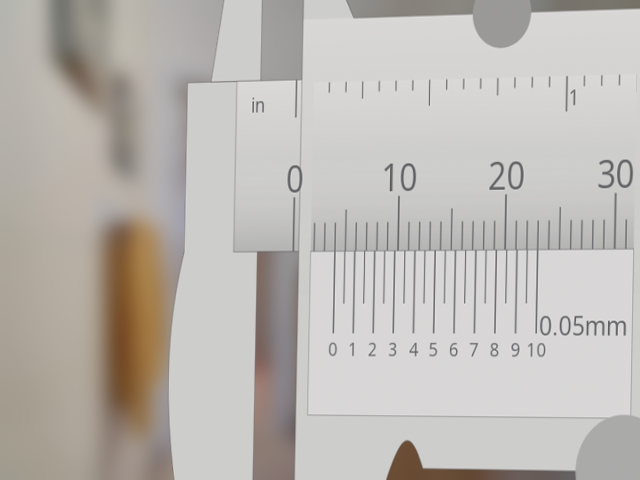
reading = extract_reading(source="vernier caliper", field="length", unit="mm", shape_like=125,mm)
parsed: 4.0,mm
